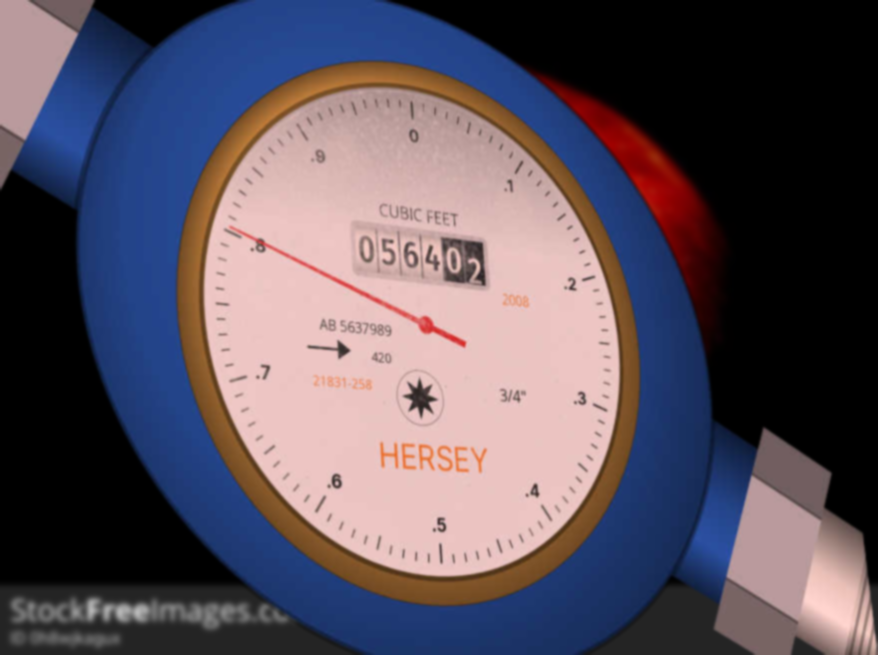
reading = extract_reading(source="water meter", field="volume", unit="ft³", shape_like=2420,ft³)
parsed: 56401.80,ft³
